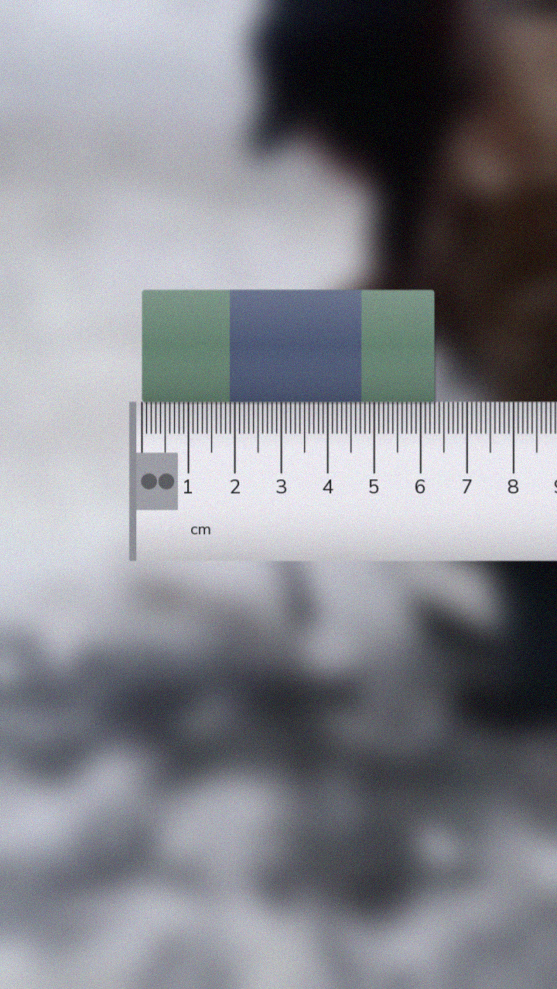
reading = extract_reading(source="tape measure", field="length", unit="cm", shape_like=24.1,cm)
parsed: 6.3,cm
